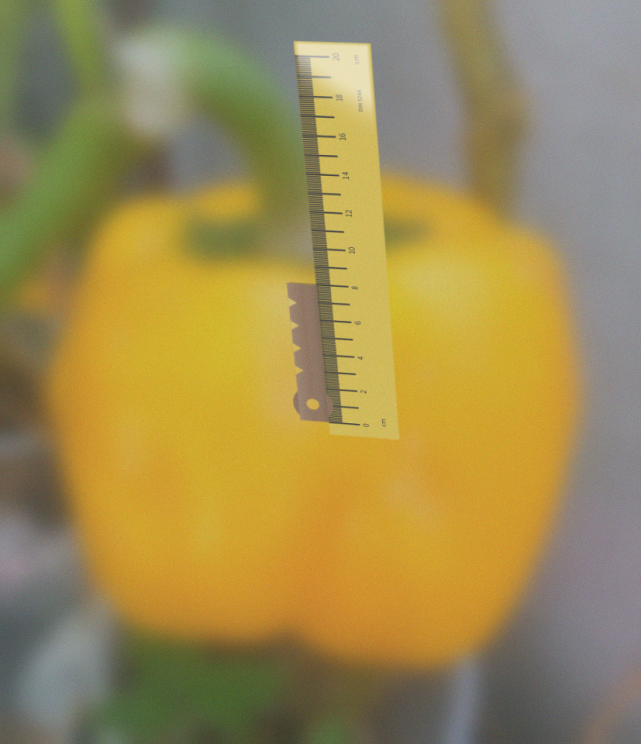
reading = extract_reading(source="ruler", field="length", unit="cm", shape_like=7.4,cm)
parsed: 8,cm
